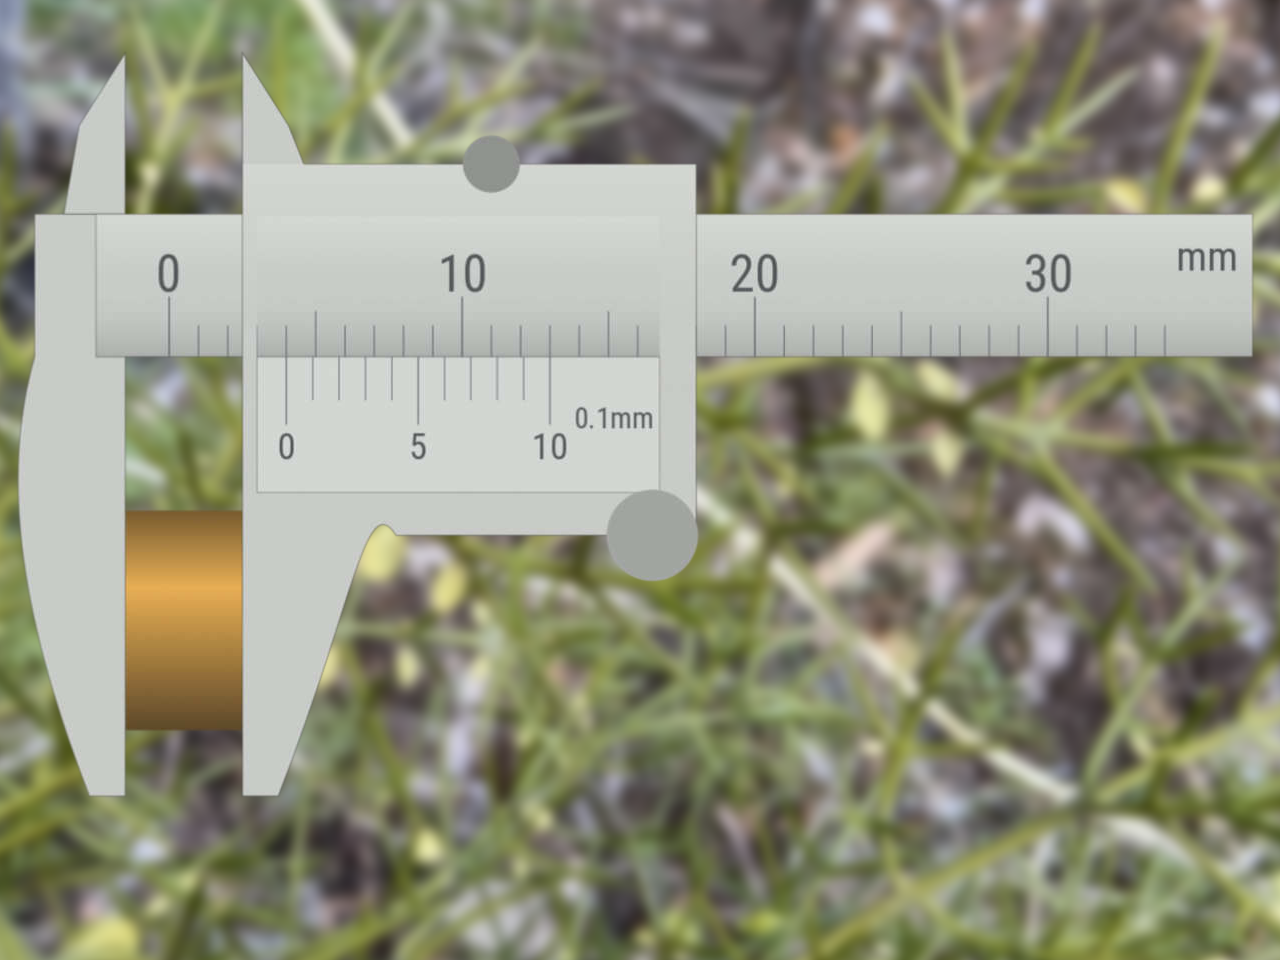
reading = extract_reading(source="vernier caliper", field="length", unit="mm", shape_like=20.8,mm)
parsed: 4.0,mm
